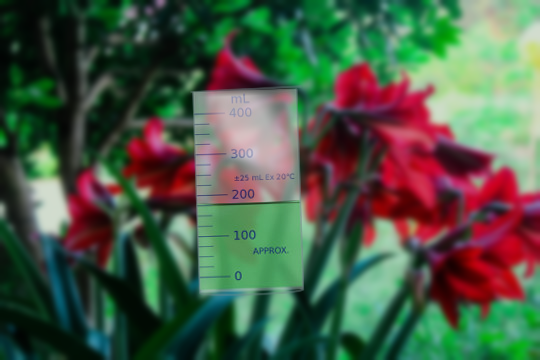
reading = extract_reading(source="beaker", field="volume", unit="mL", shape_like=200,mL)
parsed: 175,mL
